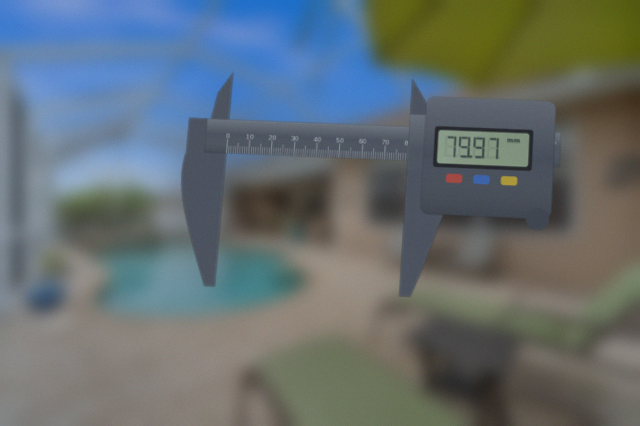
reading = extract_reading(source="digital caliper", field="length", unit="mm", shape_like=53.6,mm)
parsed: 79.97,mm
